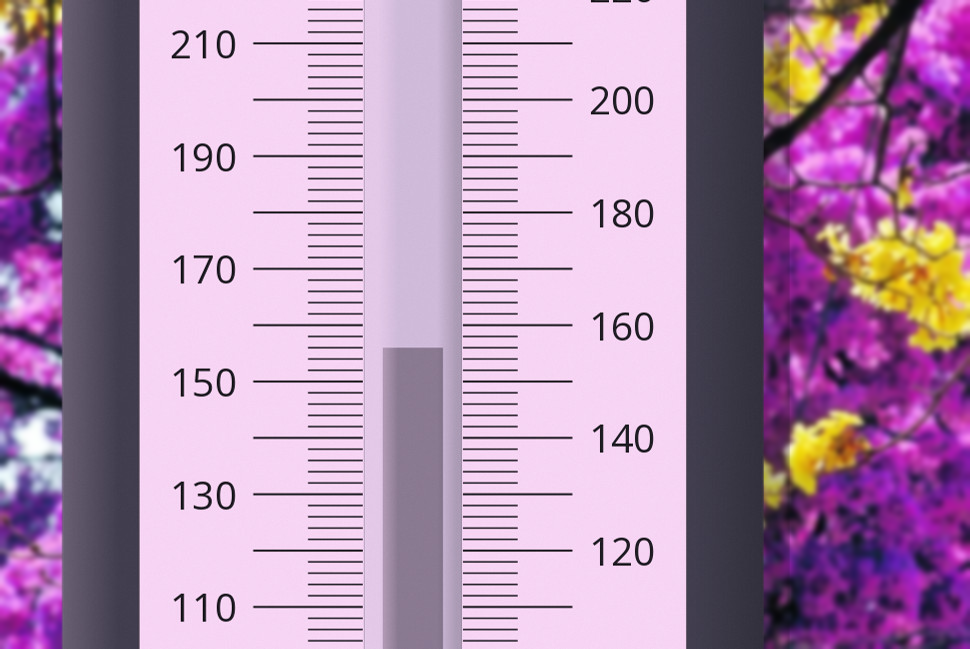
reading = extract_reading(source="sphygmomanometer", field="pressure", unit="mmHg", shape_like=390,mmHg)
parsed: 156,mmHg
